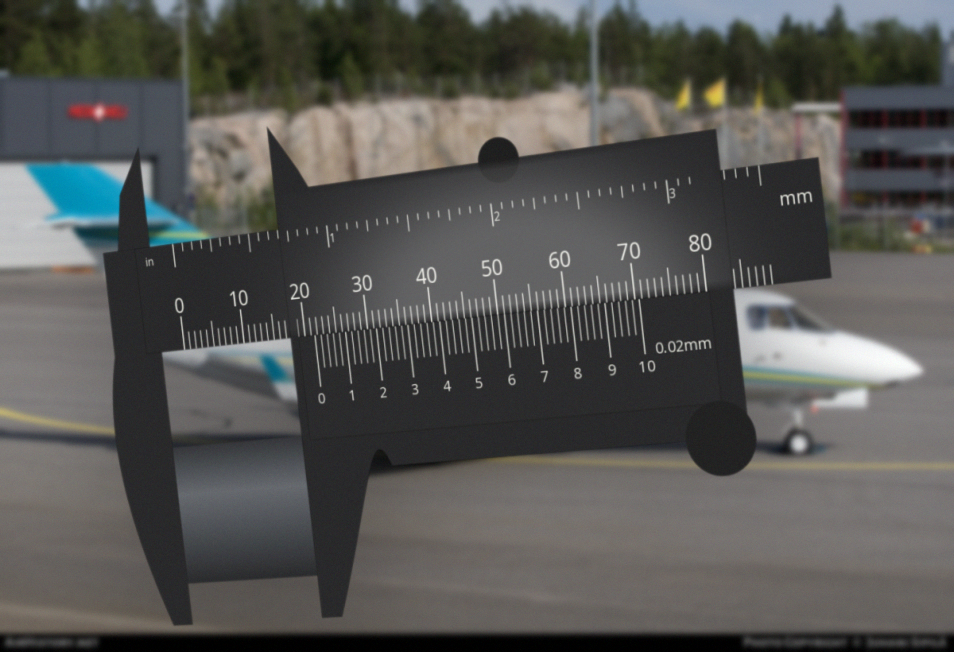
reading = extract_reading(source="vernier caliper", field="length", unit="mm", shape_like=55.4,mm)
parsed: 21.6,mm
